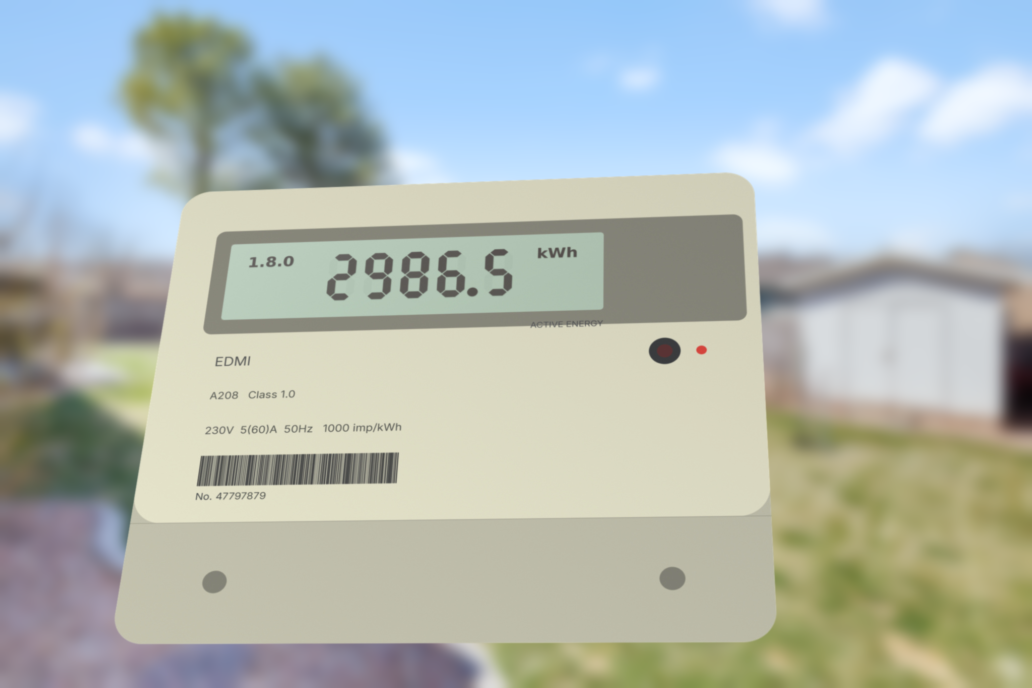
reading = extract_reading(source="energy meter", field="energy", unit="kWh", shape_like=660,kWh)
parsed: 2986.5,kWh
